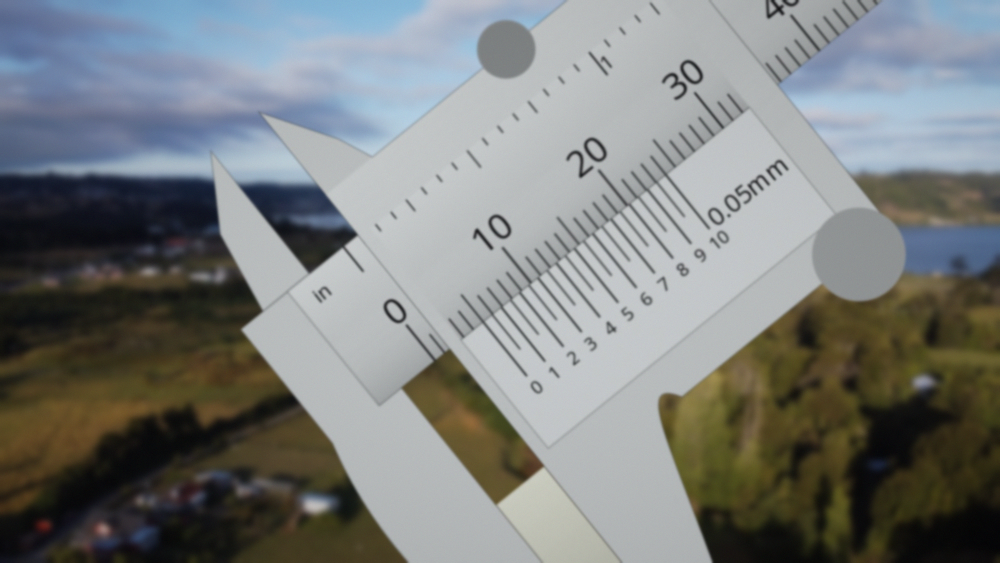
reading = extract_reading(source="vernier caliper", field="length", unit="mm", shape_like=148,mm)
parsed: 5.0,mm
